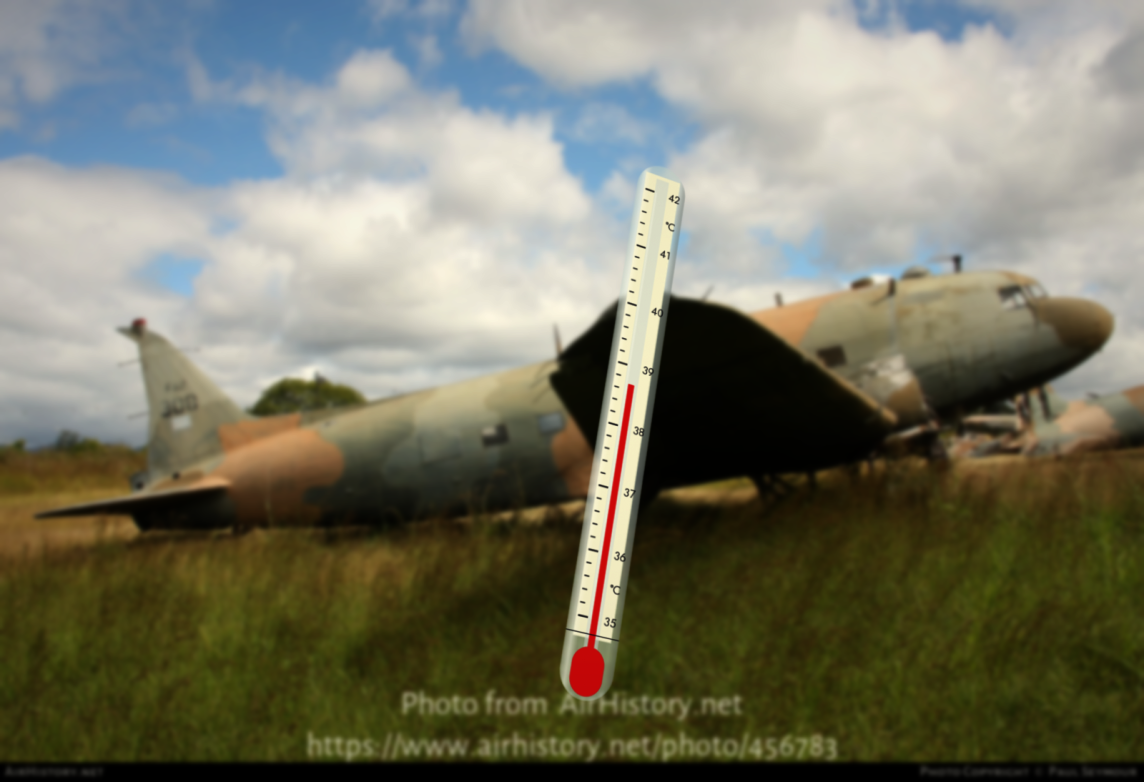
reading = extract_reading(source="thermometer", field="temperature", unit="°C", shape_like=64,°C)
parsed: 38.7,°C
